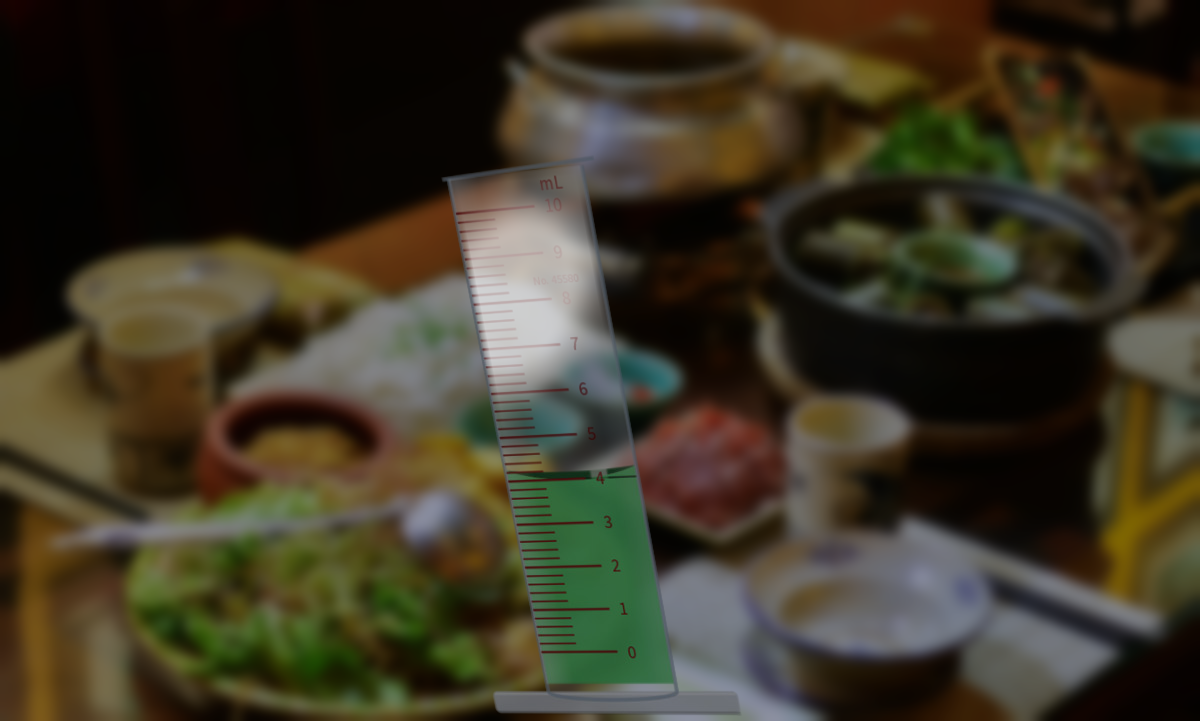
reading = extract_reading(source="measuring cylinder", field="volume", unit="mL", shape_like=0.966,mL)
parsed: 4,mL
